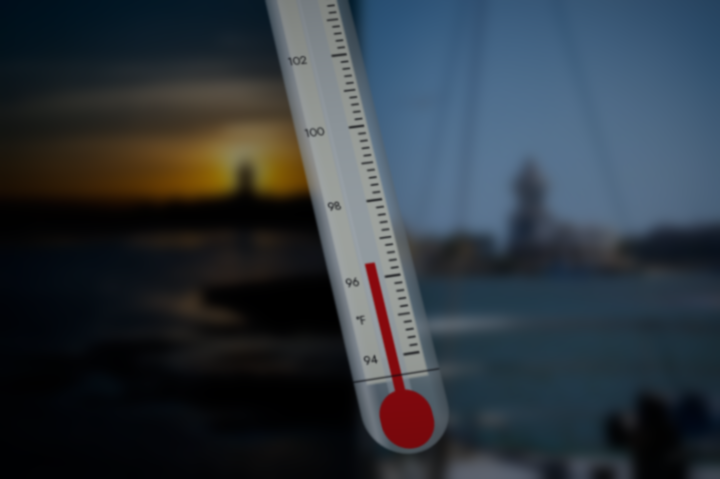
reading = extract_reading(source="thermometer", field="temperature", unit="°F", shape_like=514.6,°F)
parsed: 96.4,°F
